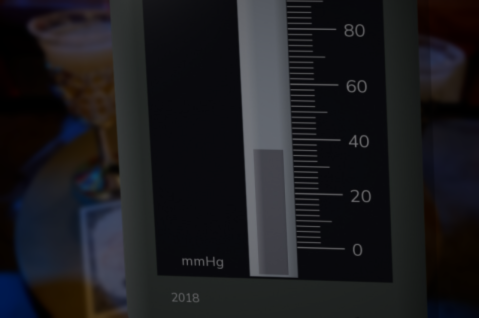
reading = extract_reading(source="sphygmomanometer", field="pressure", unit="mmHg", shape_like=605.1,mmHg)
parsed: 36,mmHg
